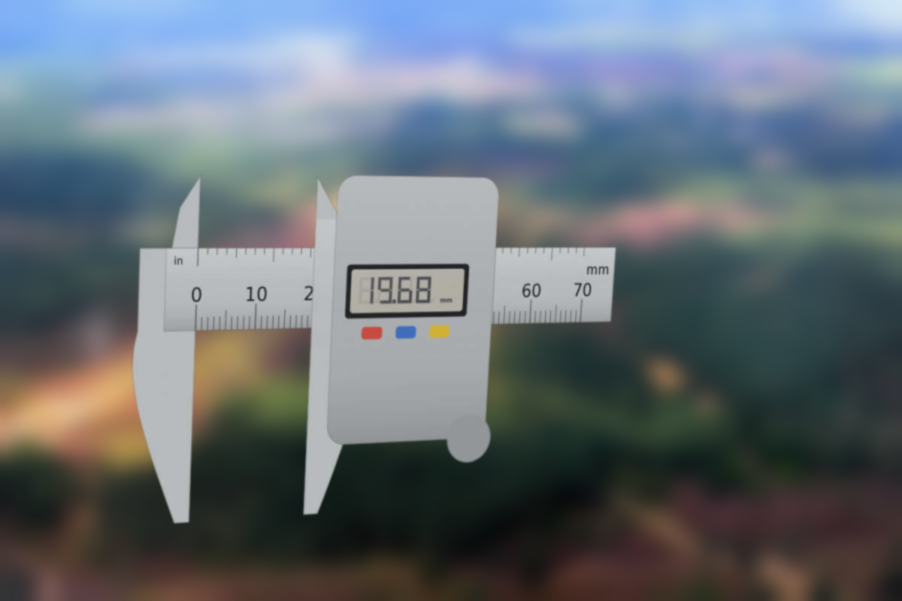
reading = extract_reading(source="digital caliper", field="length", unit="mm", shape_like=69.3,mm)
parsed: 19.68,mm
